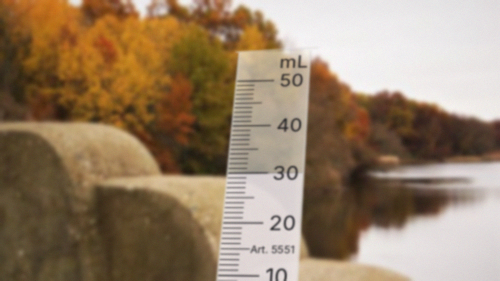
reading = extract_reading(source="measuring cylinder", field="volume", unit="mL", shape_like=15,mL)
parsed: 30,mL
